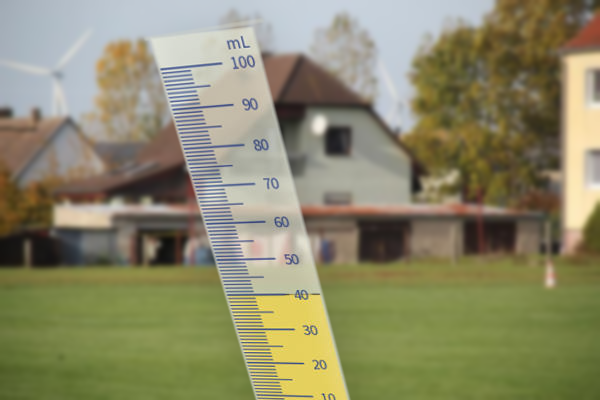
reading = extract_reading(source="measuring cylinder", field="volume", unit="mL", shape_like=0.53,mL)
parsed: 40,mL
